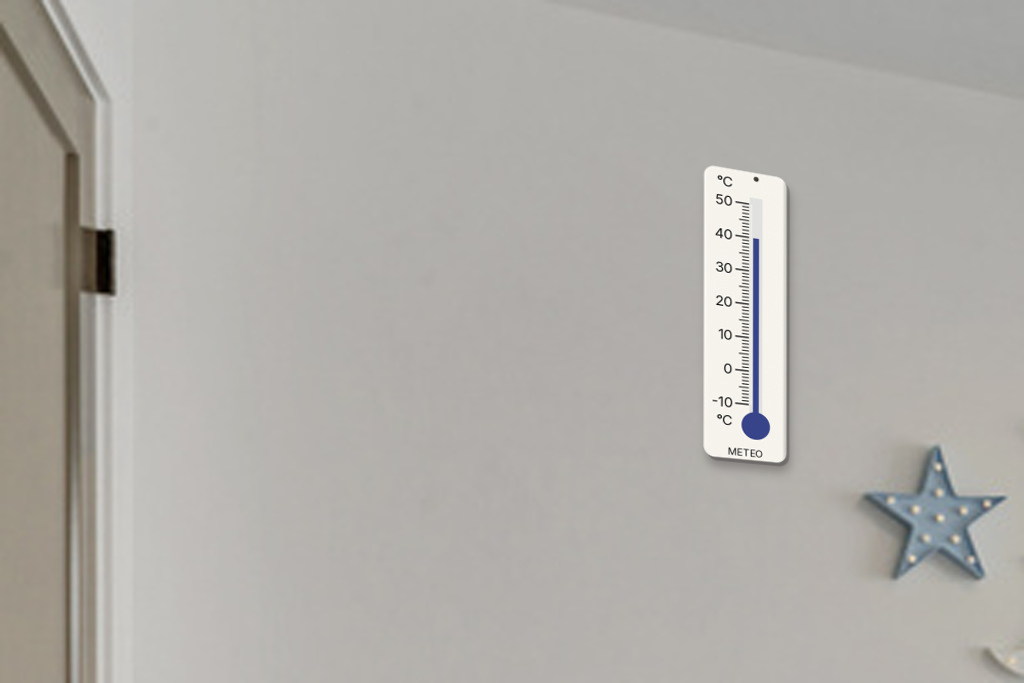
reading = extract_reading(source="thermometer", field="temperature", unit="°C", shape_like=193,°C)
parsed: 40,°C
